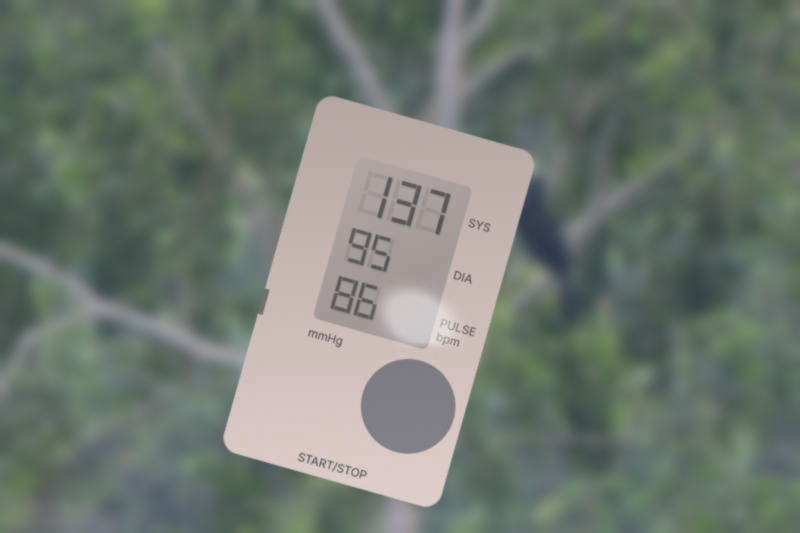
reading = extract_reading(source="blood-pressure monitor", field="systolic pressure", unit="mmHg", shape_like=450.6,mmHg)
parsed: 137,mmHg
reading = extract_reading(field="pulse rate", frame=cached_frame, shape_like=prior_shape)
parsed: 86,bpm
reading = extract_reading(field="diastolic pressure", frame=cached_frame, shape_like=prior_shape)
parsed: 95,mmHg
